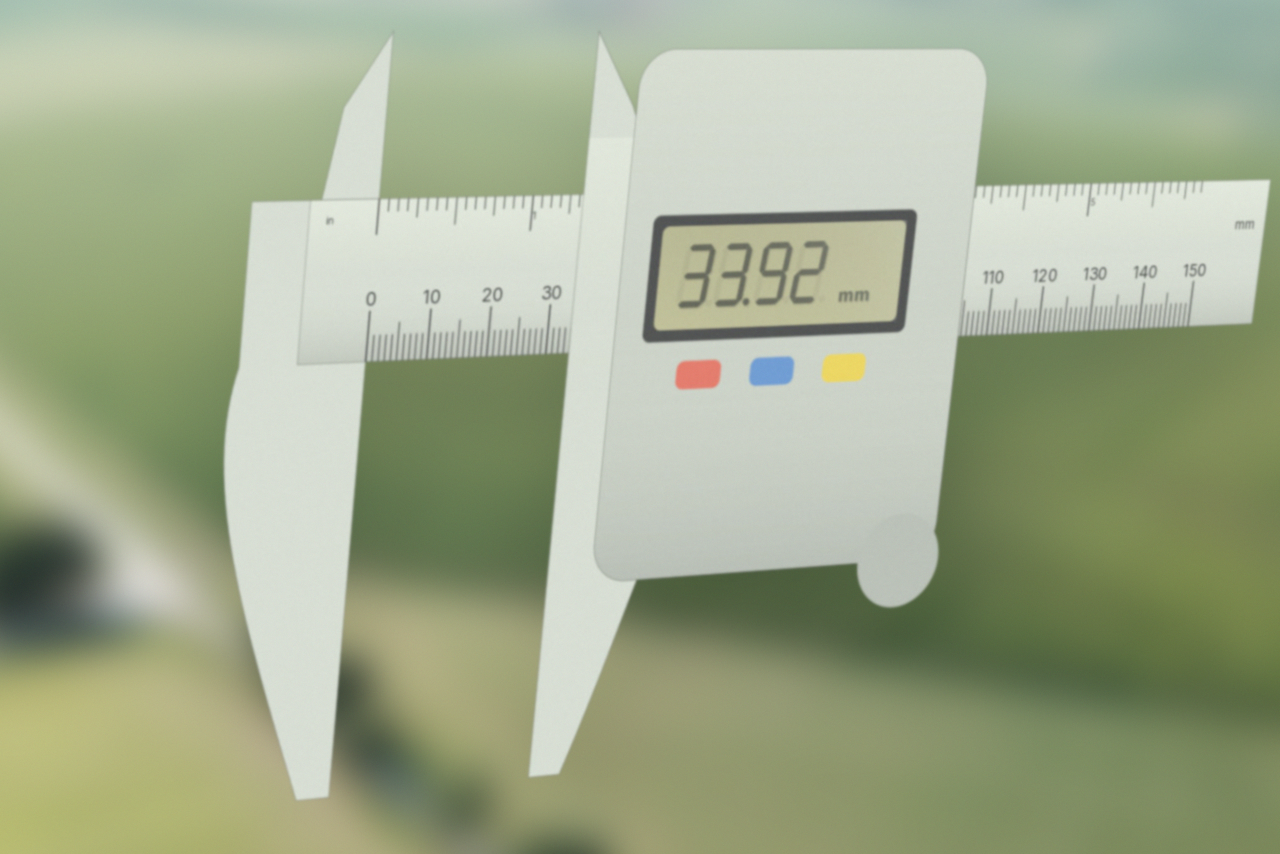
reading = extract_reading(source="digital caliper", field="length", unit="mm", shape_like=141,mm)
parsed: 33.92,mm
